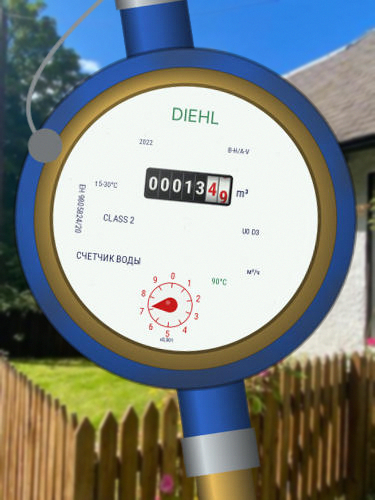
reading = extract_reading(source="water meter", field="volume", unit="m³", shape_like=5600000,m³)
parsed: 13.487,m³
